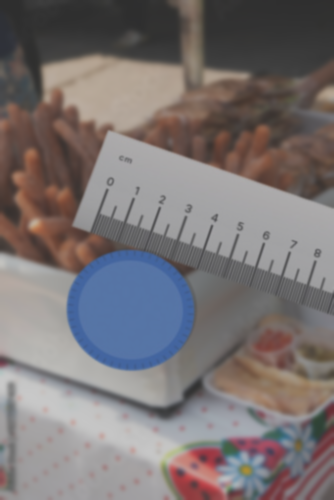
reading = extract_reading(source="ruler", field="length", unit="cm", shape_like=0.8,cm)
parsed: 4.5,cm
